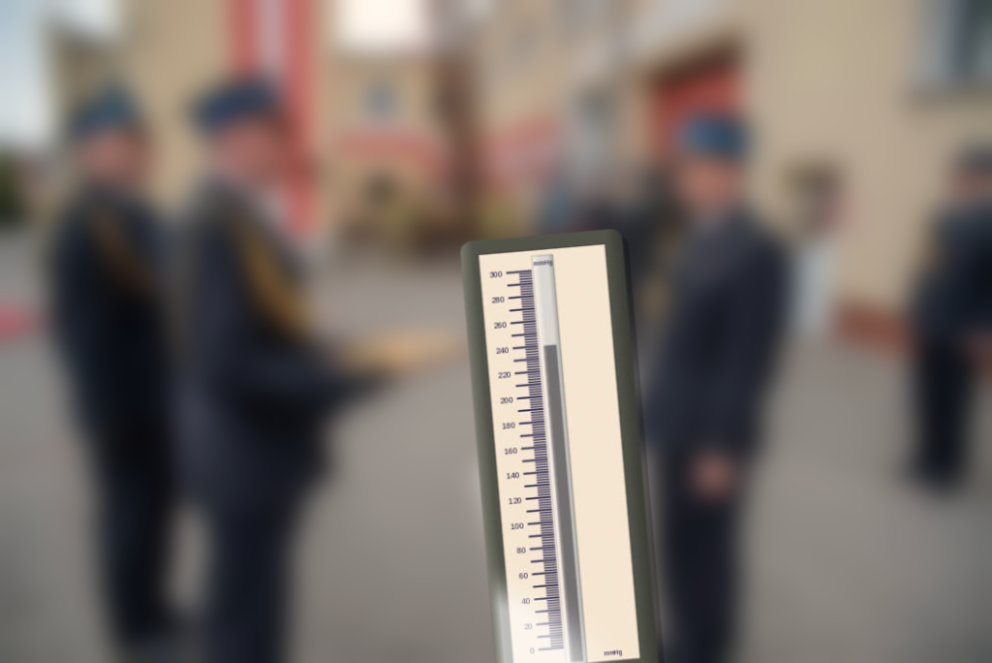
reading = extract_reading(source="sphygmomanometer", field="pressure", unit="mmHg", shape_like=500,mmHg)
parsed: 240,mmHg
